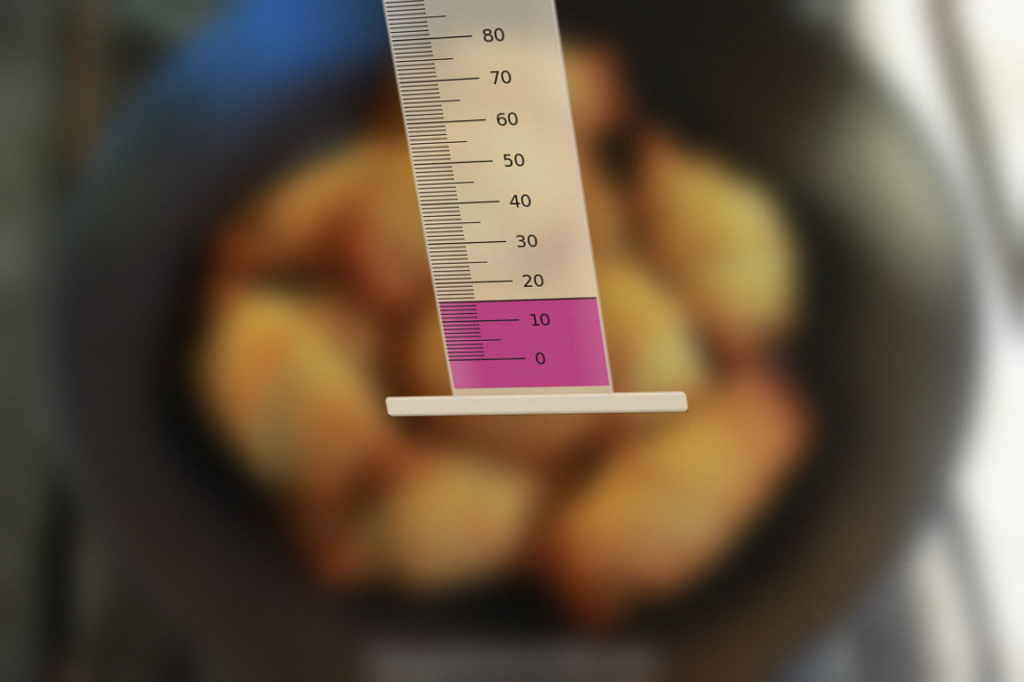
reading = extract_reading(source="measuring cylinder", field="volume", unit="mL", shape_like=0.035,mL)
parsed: 15,mL
